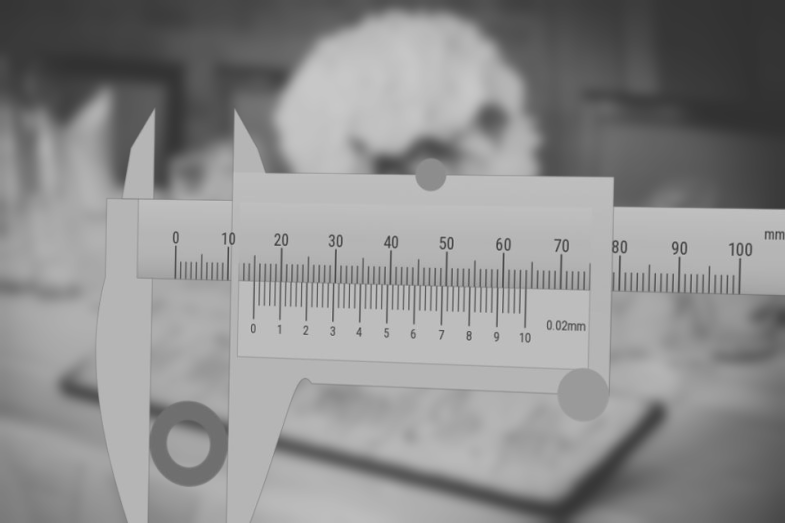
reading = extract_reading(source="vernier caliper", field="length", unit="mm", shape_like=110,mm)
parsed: 15.0,mm
